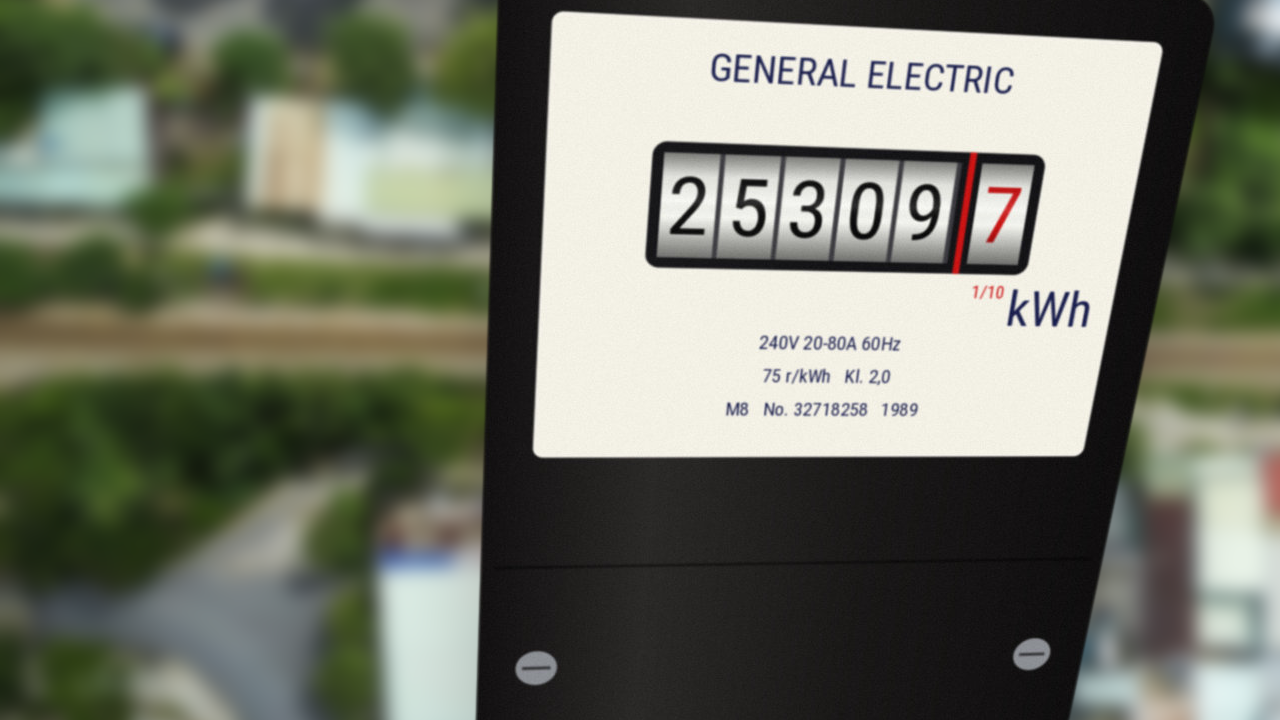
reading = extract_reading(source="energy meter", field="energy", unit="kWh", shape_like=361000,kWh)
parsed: 25309.7,kWh
